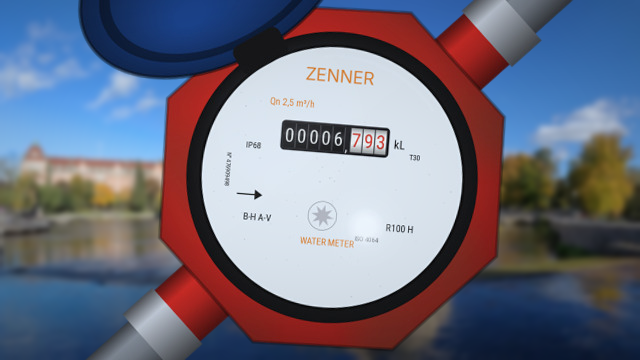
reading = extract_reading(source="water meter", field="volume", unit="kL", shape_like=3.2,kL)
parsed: 6.793,kL
